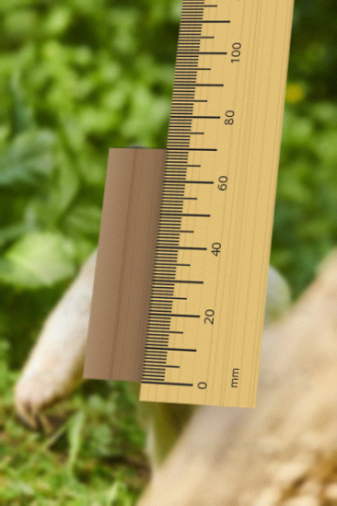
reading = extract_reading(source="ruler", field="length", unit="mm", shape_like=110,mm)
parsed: 70,mm
